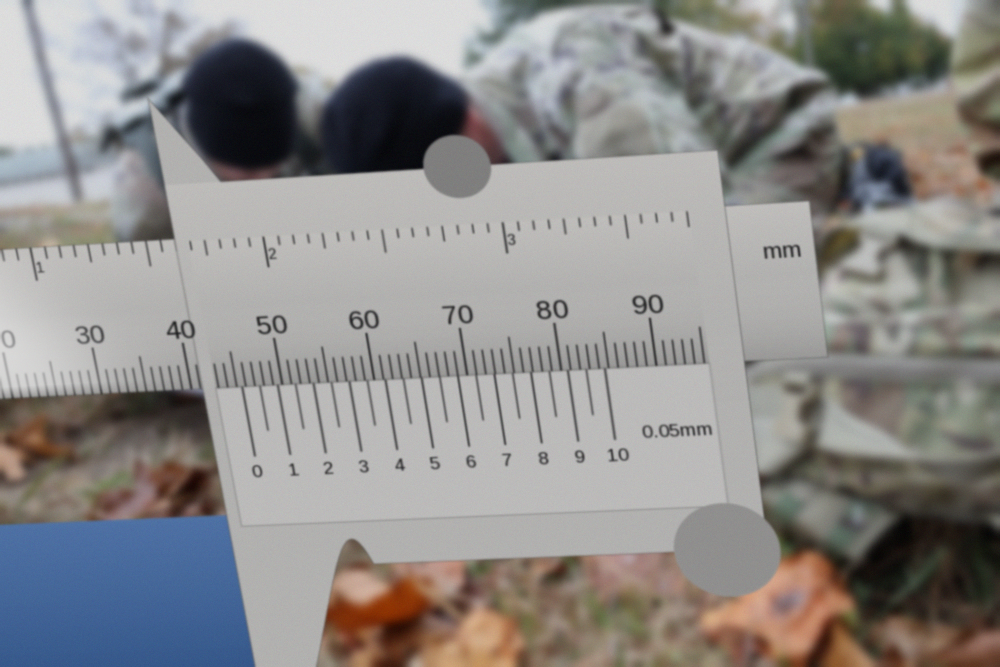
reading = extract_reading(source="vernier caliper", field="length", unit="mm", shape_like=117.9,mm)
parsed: 45.6,mm
